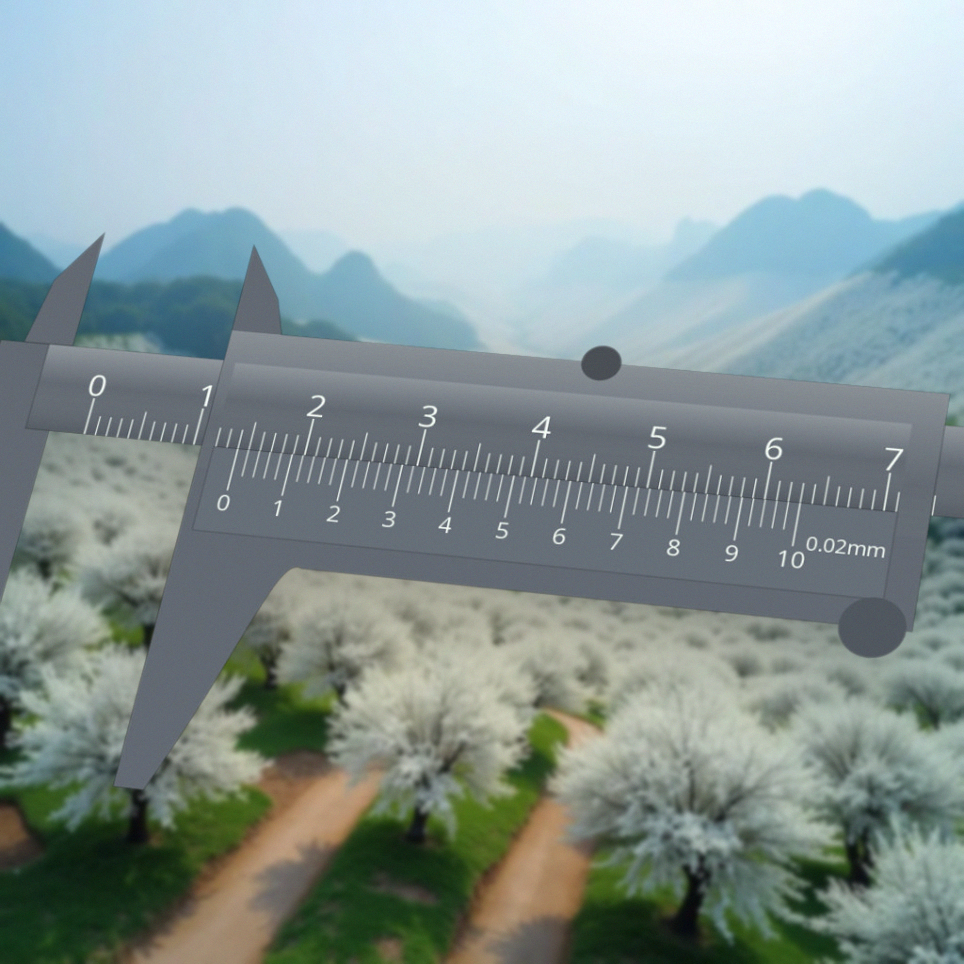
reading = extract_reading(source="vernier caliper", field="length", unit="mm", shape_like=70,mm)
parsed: 14.0,mm
